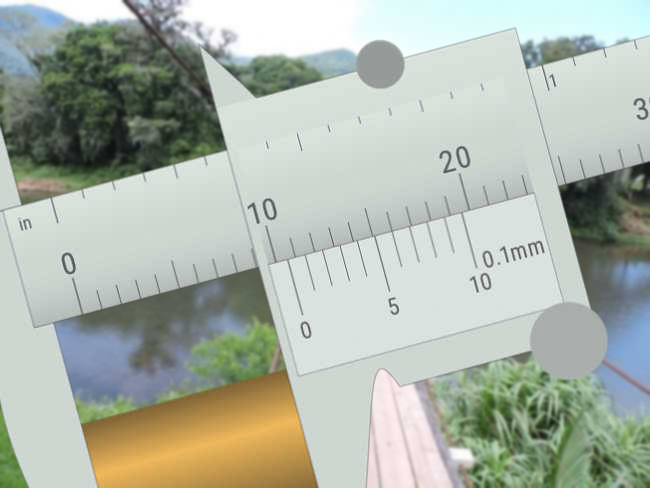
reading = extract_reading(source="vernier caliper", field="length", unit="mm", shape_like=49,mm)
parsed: 10.6,mm
